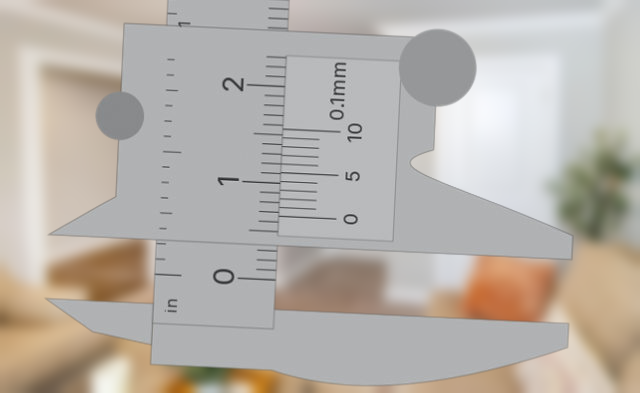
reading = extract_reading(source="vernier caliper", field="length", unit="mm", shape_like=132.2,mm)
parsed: 6.6,mm
